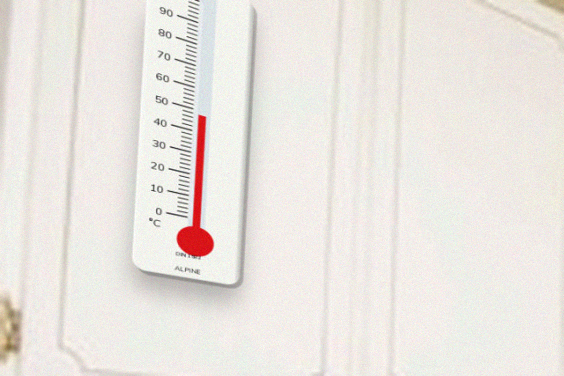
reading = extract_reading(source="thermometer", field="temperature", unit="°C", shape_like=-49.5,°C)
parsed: 48,°C
